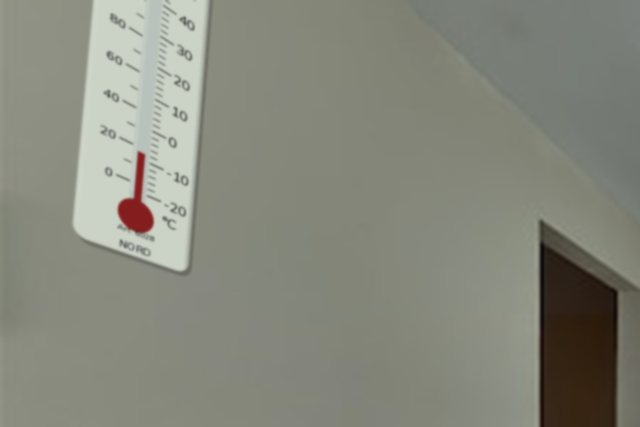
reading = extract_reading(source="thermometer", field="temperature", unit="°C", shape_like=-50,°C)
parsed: -8,°C
